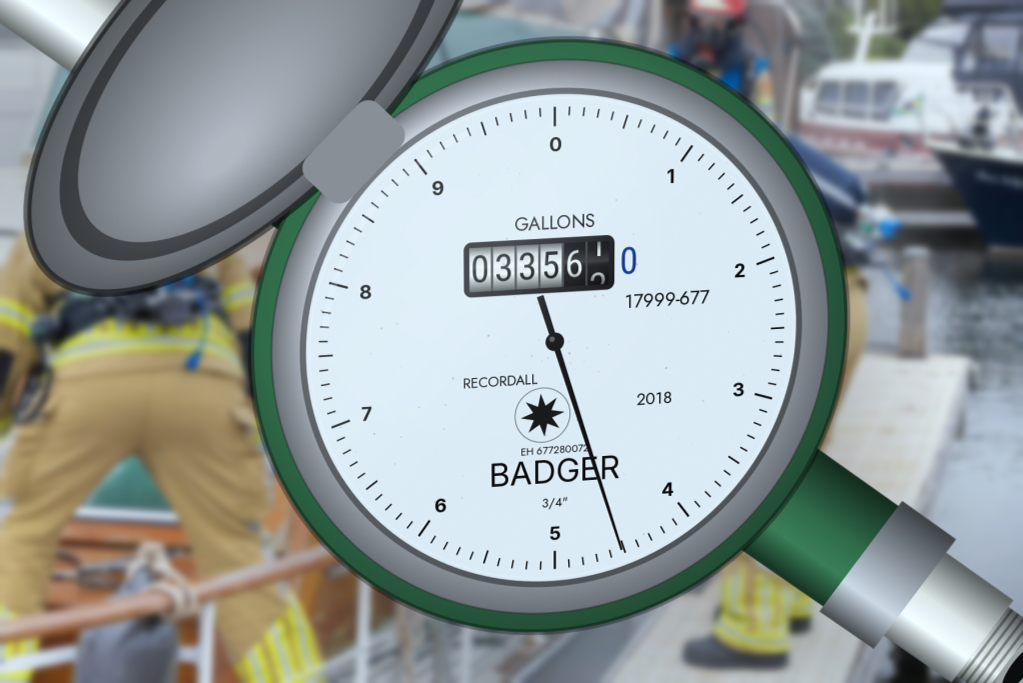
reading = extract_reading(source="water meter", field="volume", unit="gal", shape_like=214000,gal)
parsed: 335614.5,gal
